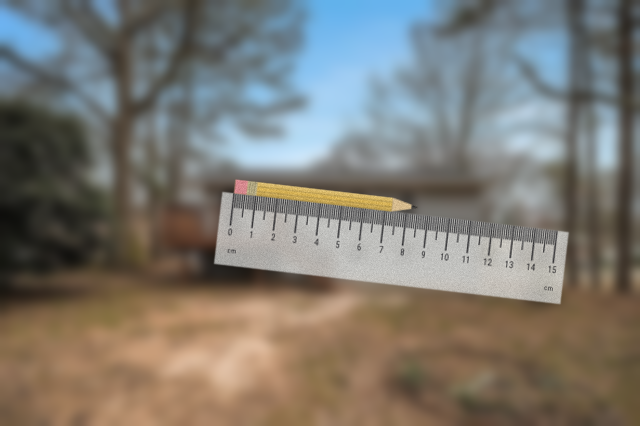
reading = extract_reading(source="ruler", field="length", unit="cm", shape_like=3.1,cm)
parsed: 8.5,cm
